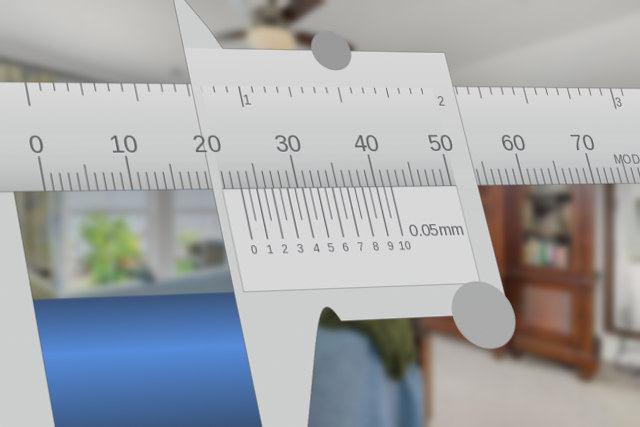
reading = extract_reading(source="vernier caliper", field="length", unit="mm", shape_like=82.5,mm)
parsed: 23.0,mm
